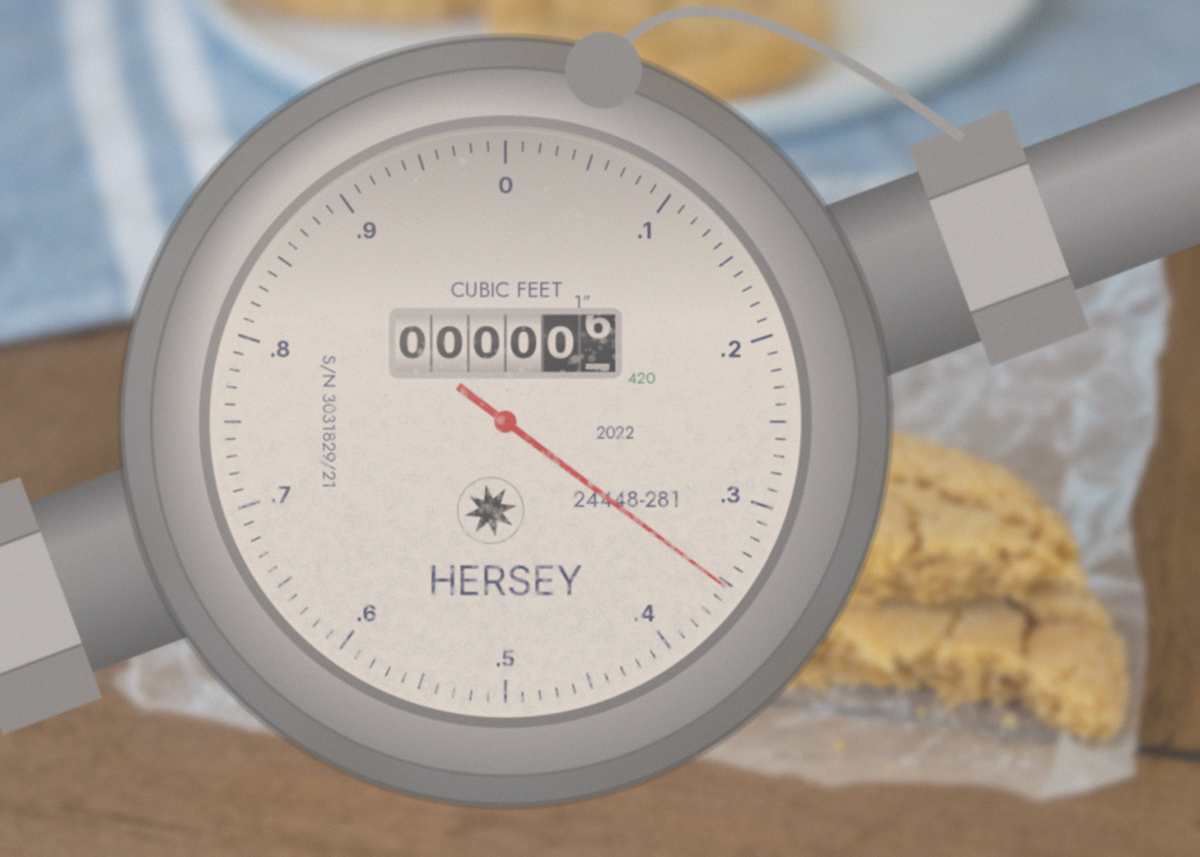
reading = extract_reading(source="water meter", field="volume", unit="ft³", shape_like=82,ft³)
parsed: 6.35,ft³
